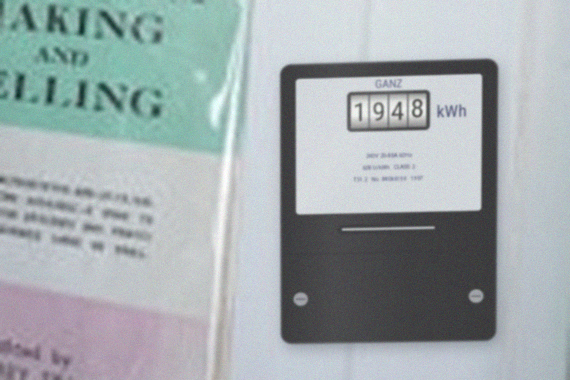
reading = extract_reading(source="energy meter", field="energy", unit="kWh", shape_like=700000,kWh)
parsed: 1948,kWh
